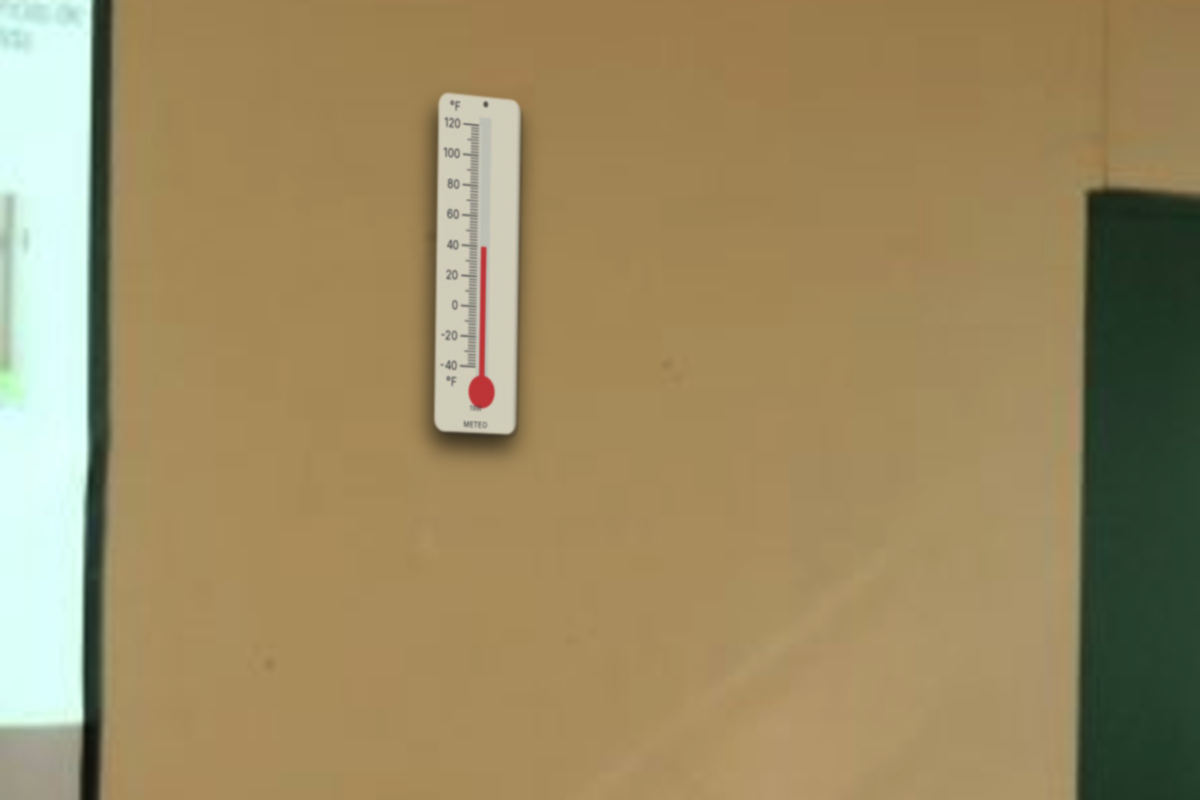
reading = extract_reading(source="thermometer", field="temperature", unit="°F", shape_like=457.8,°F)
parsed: 40,°F
